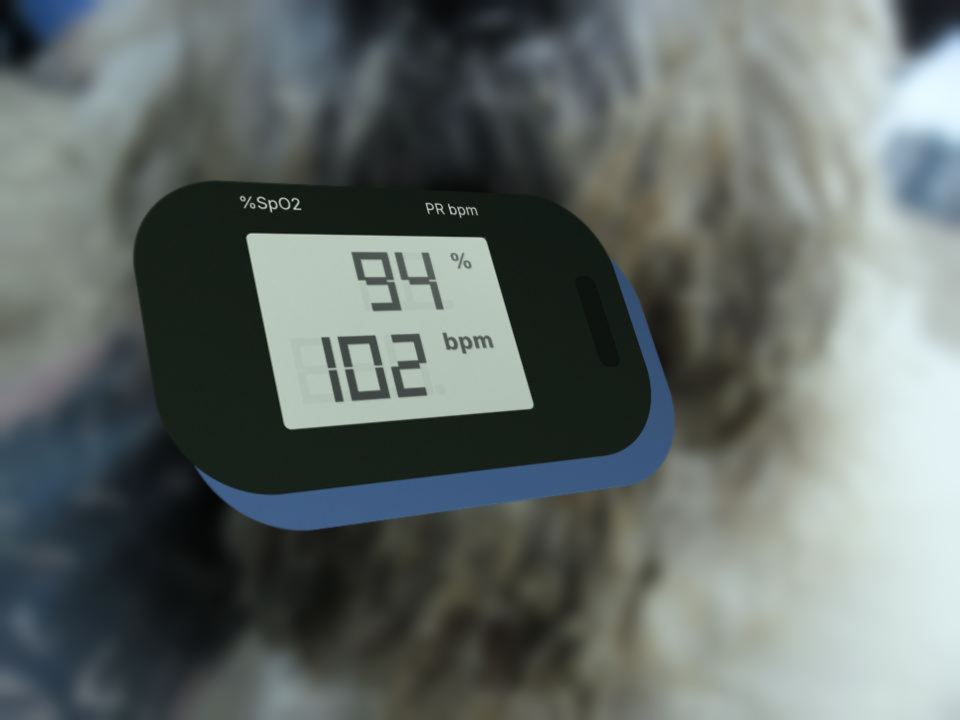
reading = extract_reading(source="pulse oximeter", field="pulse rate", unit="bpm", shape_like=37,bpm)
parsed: 102,bpm
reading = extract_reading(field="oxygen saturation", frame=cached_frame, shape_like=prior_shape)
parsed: 94,%
